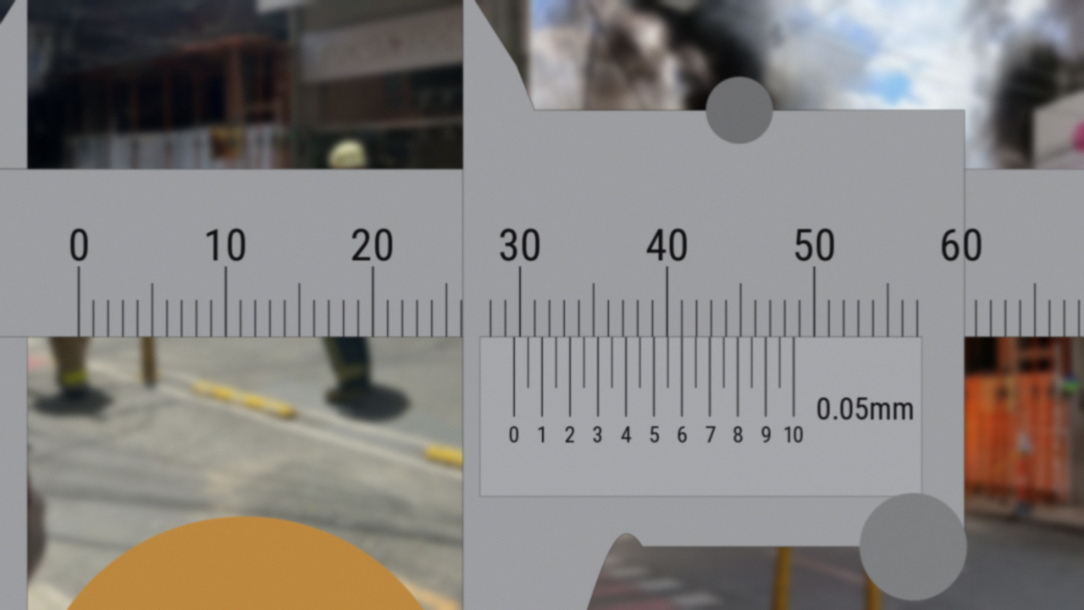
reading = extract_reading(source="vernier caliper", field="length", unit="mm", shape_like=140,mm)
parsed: 29.6,mm
